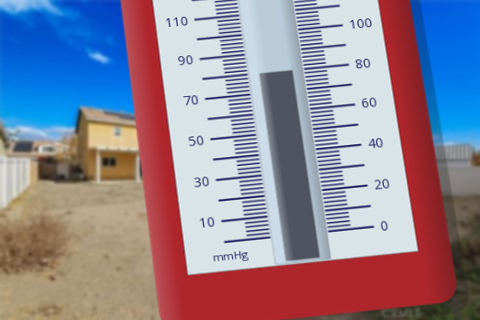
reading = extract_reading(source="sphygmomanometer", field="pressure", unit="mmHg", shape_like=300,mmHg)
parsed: 80,mmHg
